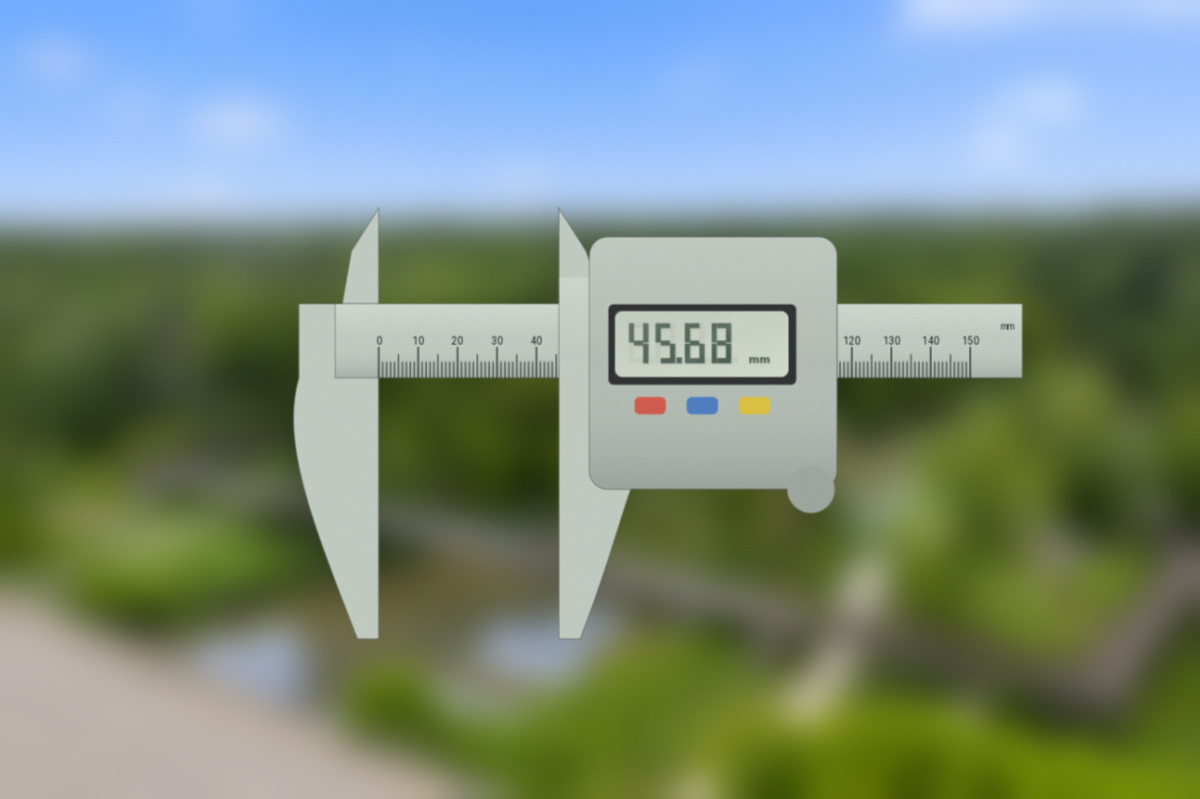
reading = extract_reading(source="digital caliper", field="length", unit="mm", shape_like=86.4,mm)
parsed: 45.68,mm
